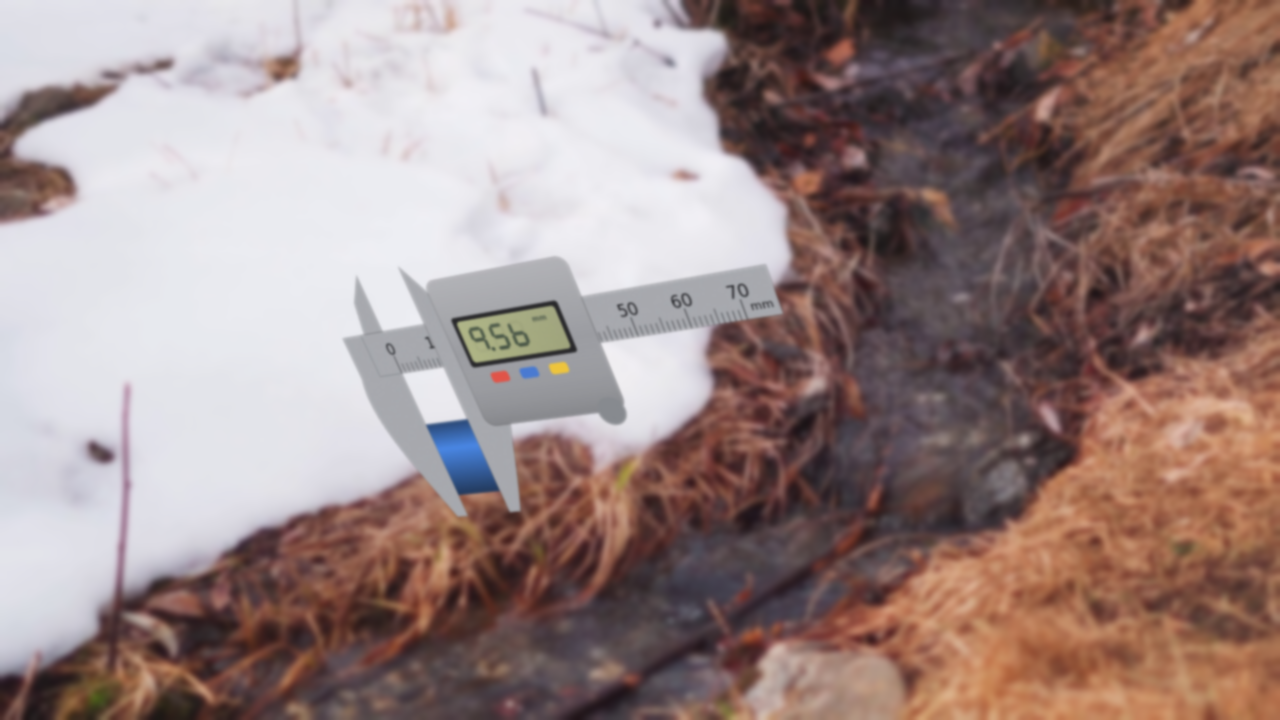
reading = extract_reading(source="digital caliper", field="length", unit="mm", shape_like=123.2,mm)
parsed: 9.56,mm
